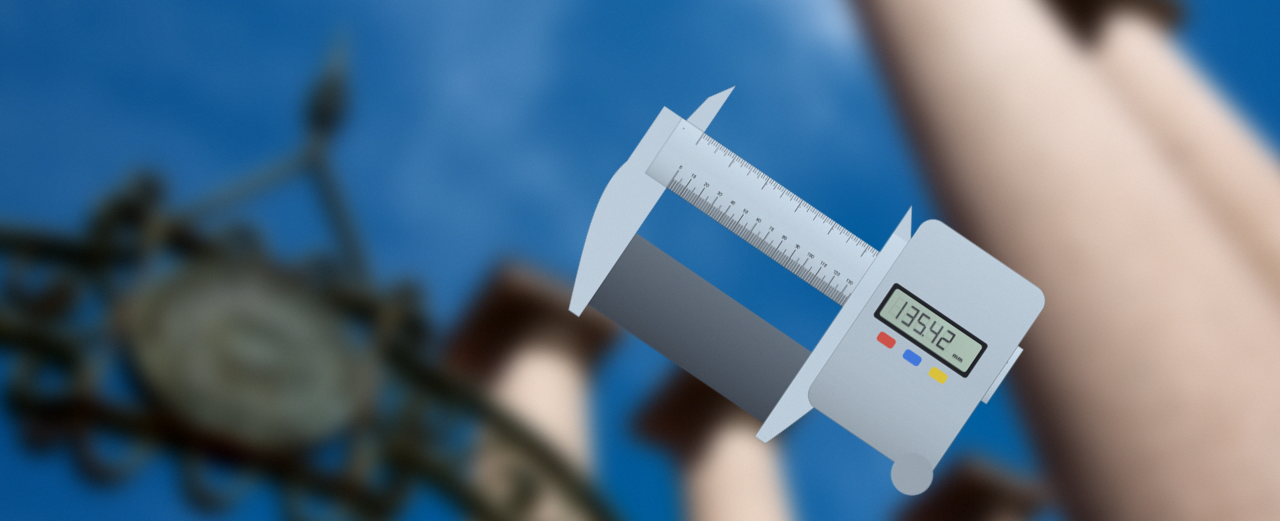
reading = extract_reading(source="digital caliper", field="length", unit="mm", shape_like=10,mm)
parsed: 135.42,mm
